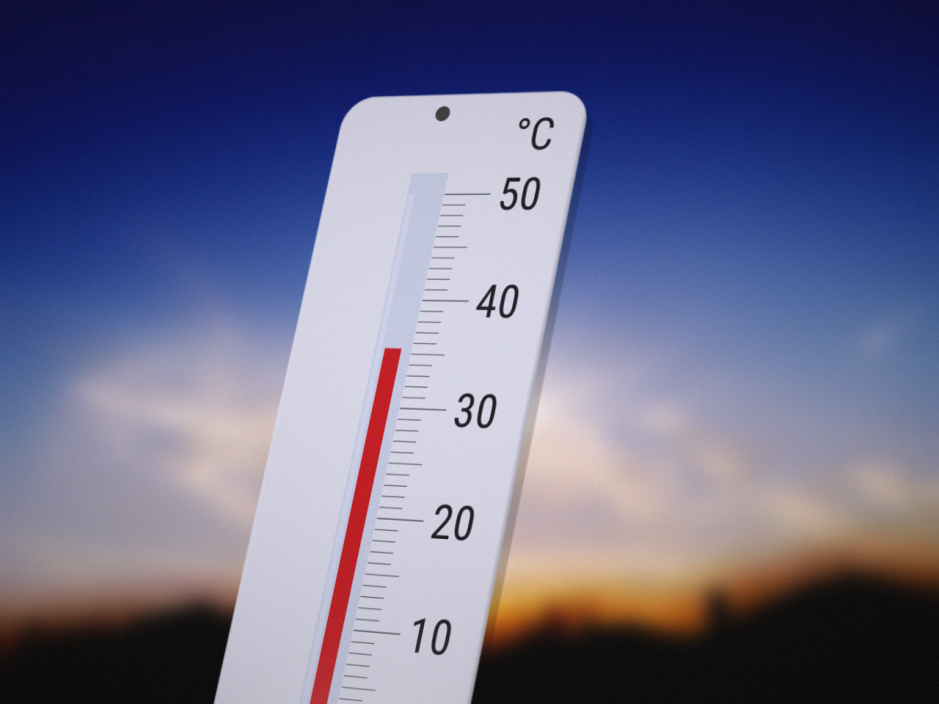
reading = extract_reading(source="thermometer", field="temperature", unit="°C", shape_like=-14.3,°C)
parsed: 35.5,°C
